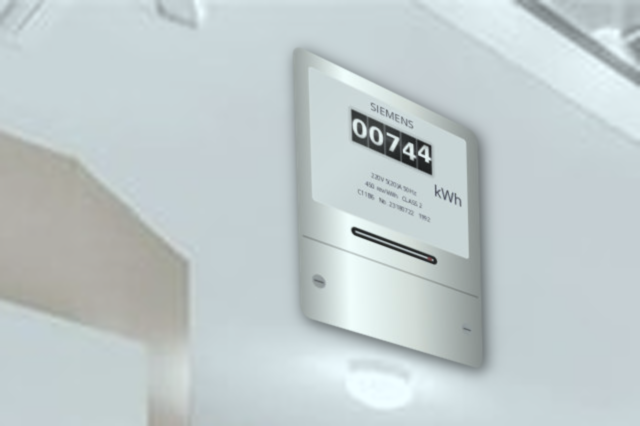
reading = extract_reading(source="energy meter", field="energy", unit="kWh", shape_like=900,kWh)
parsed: 744,kWh
